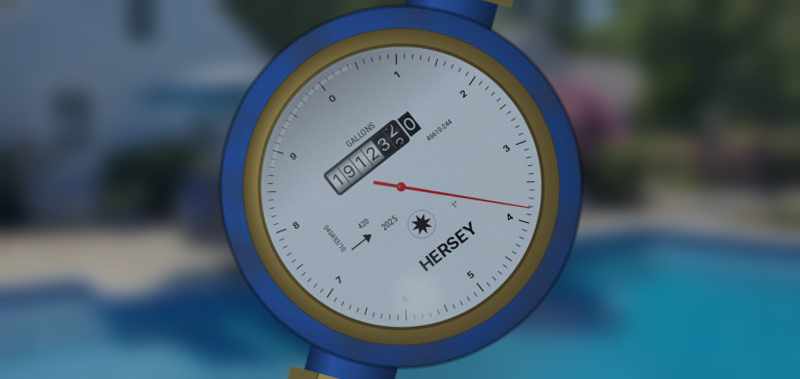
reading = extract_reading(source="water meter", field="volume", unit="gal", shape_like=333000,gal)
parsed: 1912323.8,gal
